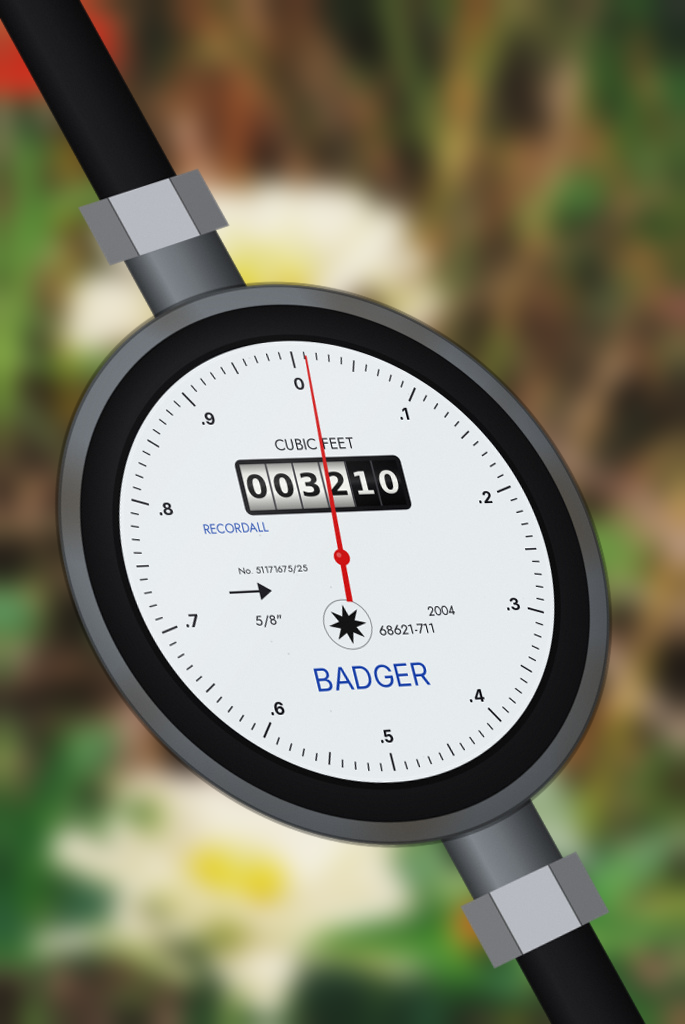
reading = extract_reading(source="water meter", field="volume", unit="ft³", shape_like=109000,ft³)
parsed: 3210.01,ft³
